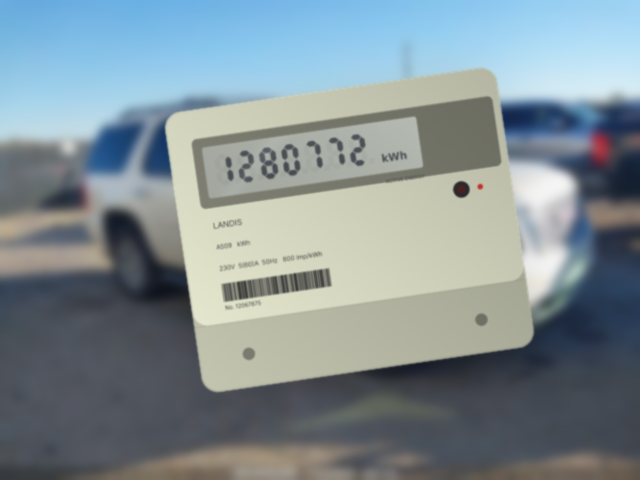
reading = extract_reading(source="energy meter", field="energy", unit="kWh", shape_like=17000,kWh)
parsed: 1280772,kWh
